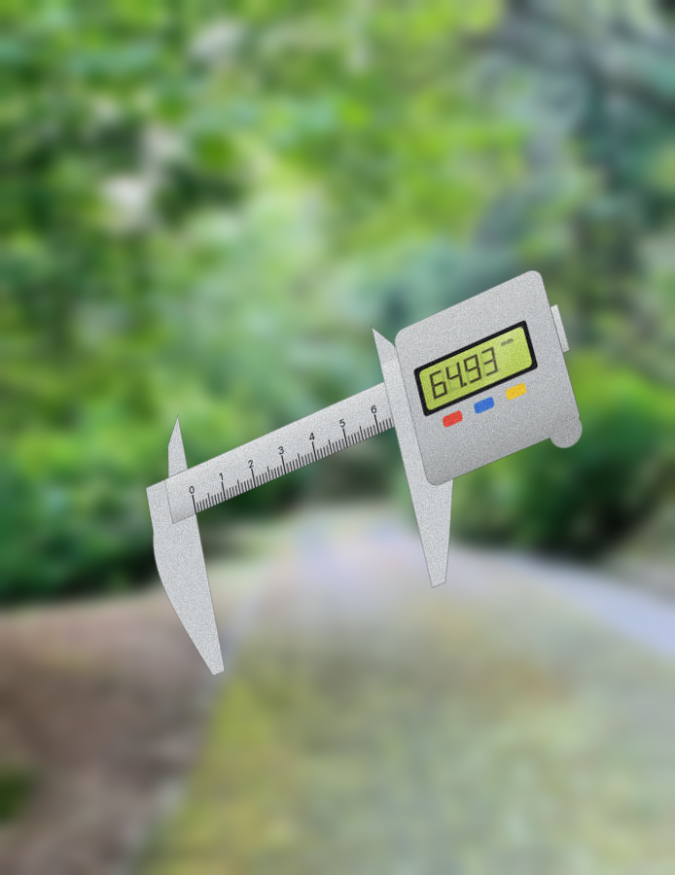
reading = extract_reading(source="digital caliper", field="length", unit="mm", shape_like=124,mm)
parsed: 64.93,mm
